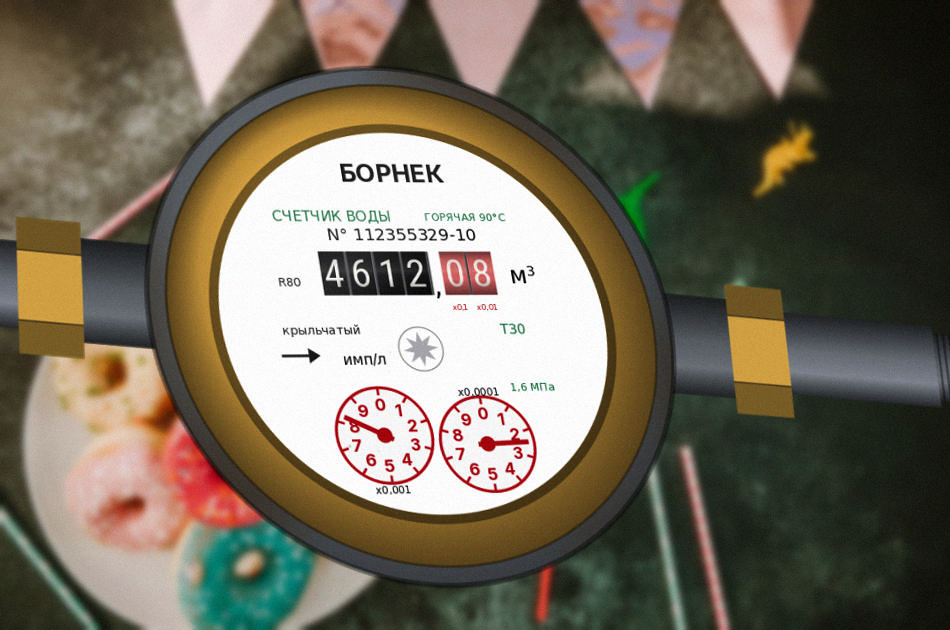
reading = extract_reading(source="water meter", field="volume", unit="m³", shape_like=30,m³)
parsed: 4612.0882,m³
